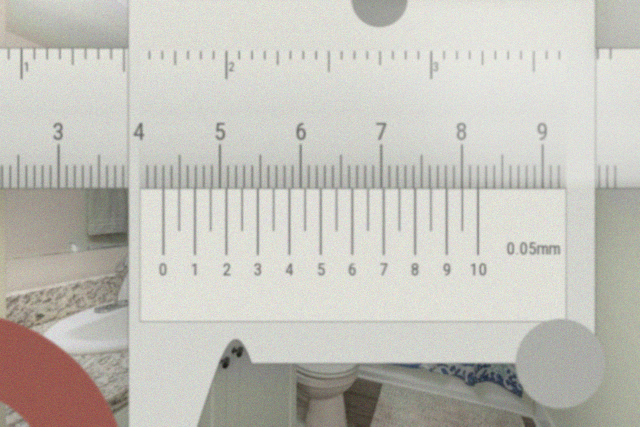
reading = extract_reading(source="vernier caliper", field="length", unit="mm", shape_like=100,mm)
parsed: 43.0,mm
